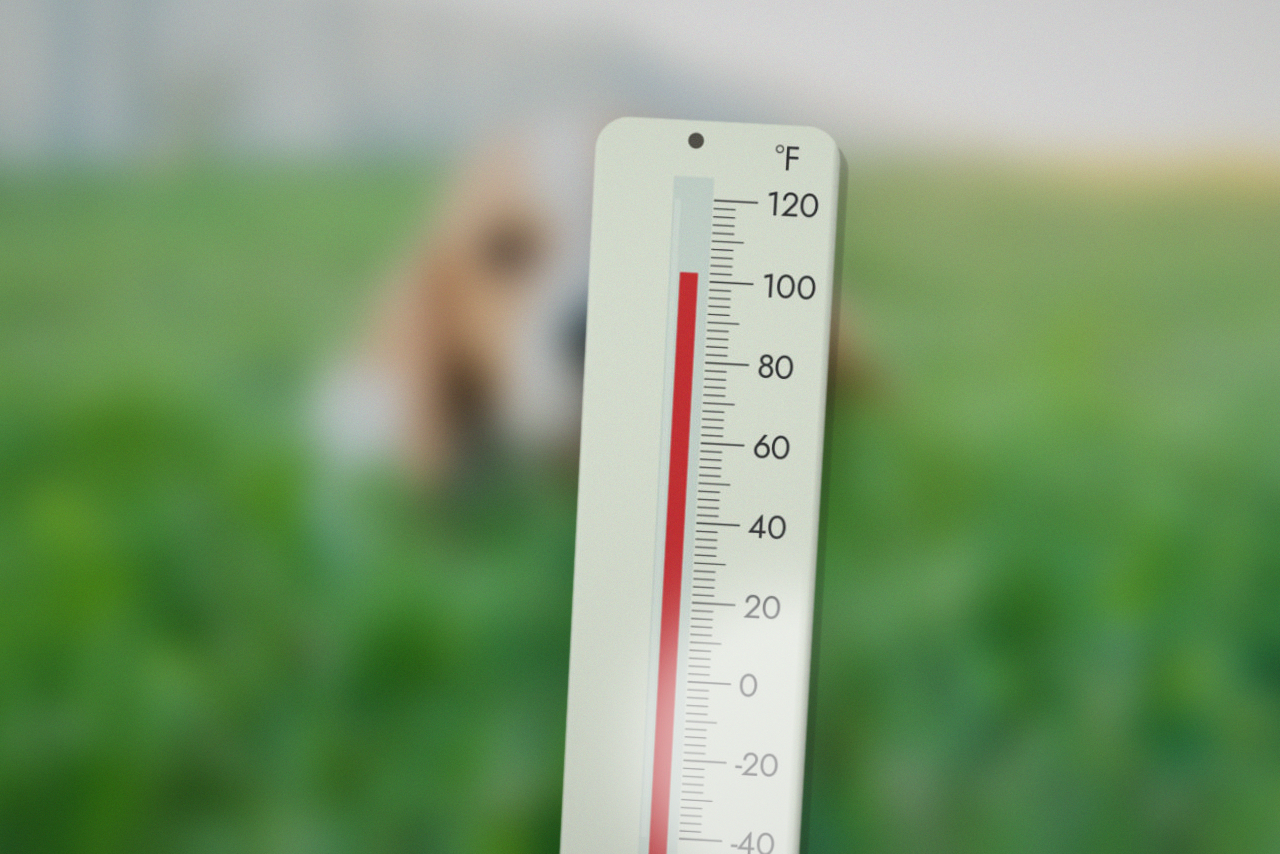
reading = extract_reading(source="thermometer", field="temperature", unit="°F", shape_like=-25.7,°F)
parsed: 102,°F
